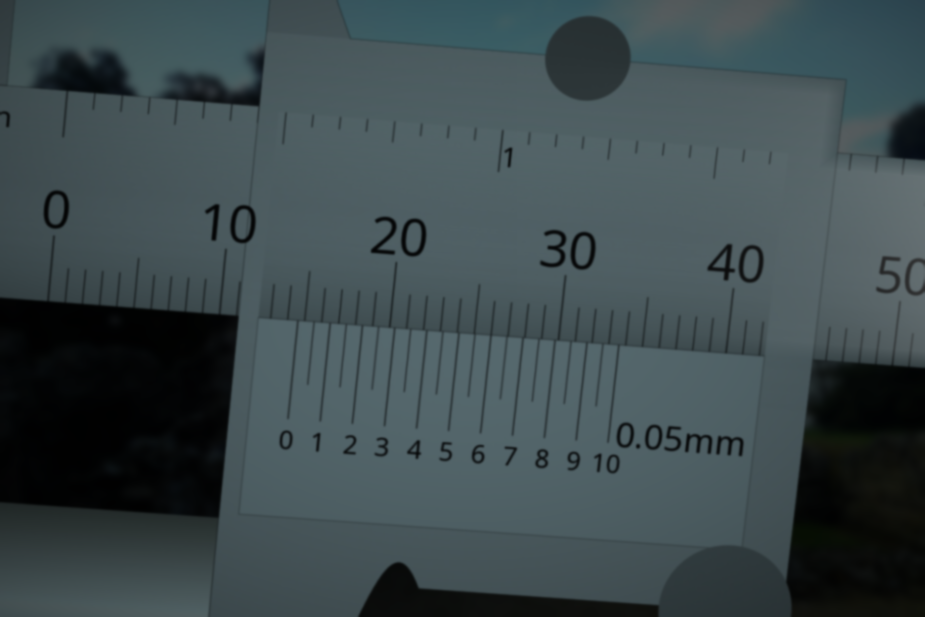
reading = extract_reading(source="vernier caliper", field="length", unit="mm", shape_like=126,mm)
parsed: 14.6,mm
